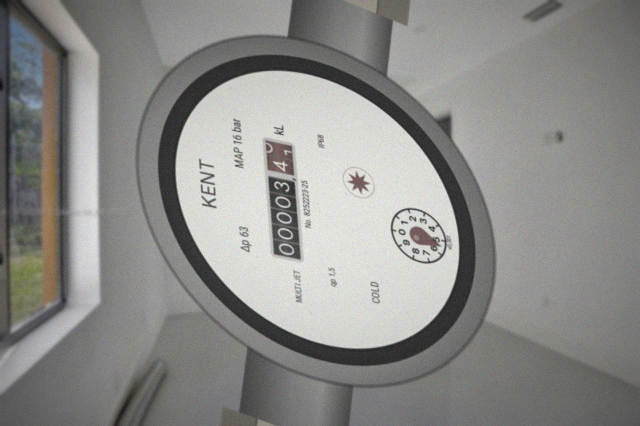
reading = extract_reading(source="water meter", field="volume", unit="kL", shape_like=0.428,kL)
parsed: 3.405,kL
